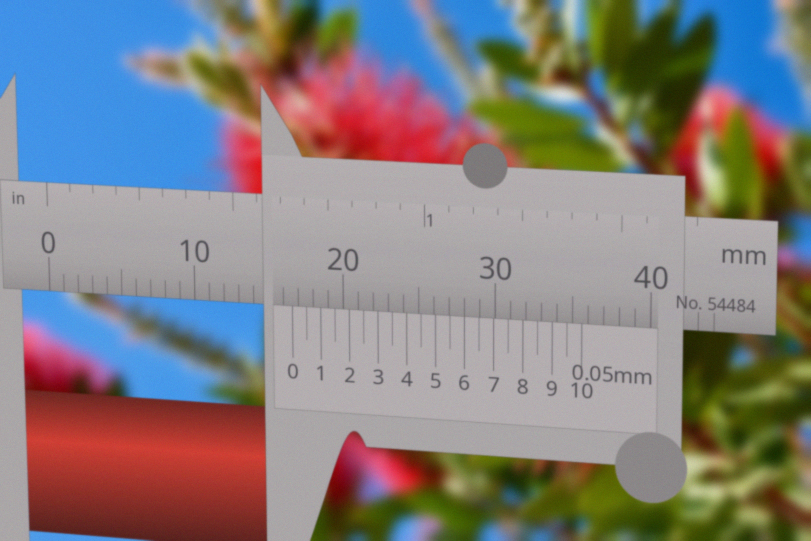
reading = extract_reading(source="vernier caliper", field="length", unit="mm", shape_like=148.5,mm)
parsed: 16.6,mm
